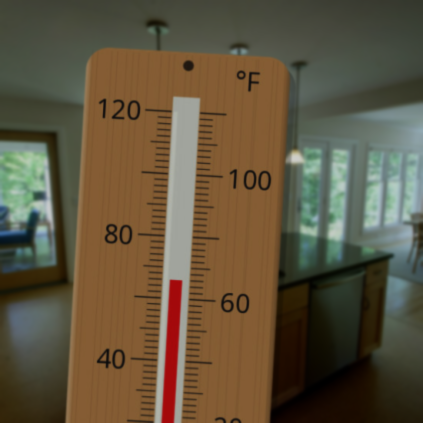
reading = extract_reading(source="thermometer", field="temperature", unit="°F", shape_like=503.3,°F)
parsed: 66,°F
